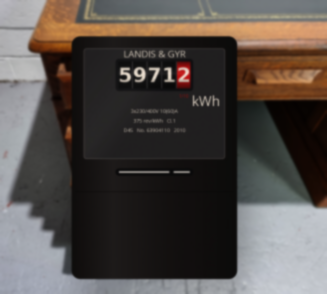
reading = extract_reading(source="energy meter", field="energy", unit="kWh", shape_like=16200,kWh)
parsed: 5971.2,kWh
